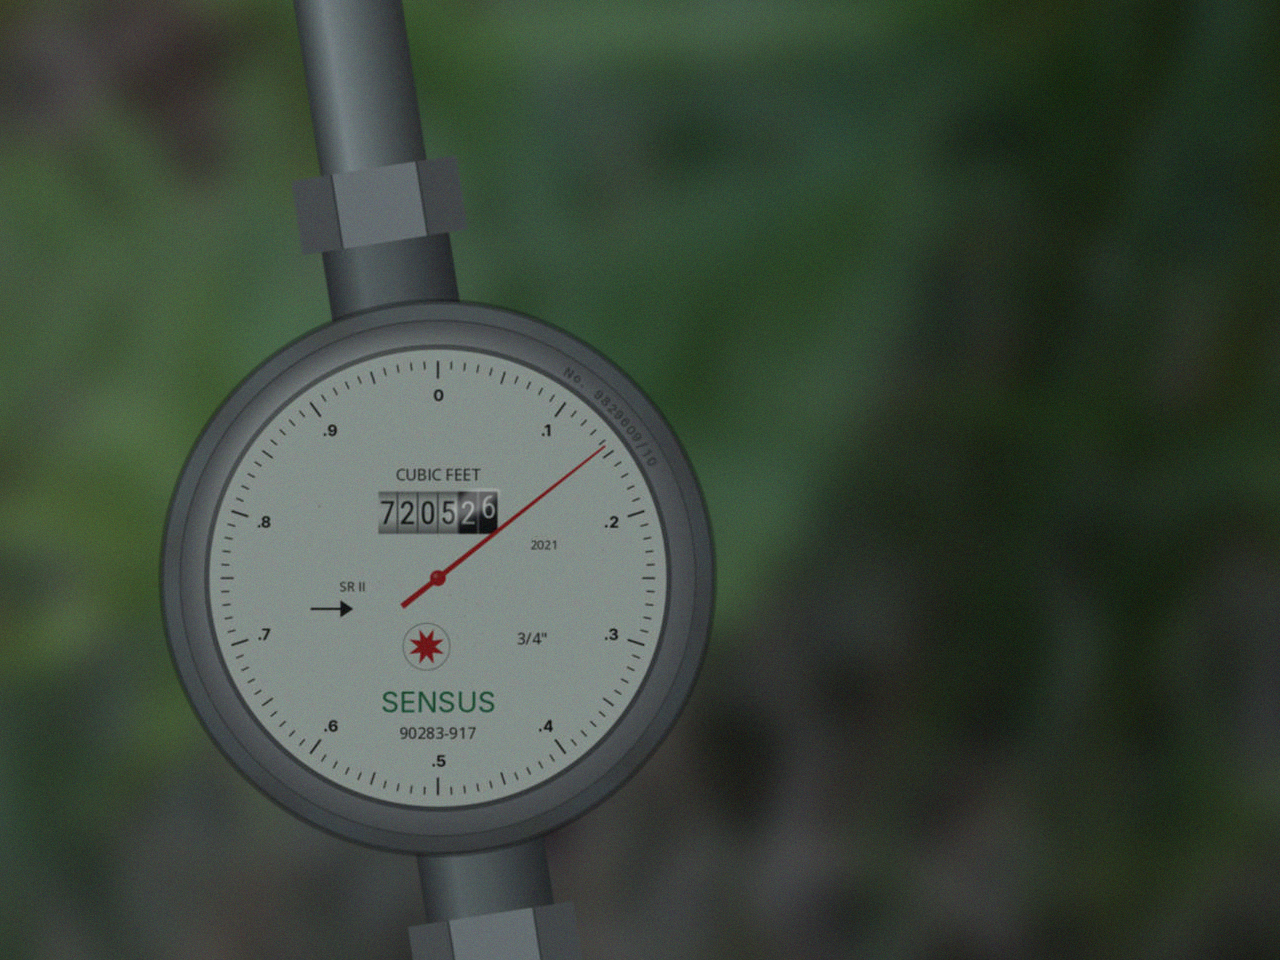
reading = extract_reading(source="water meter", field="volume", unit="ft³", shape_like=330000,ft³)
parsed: 720526.14,ft³
